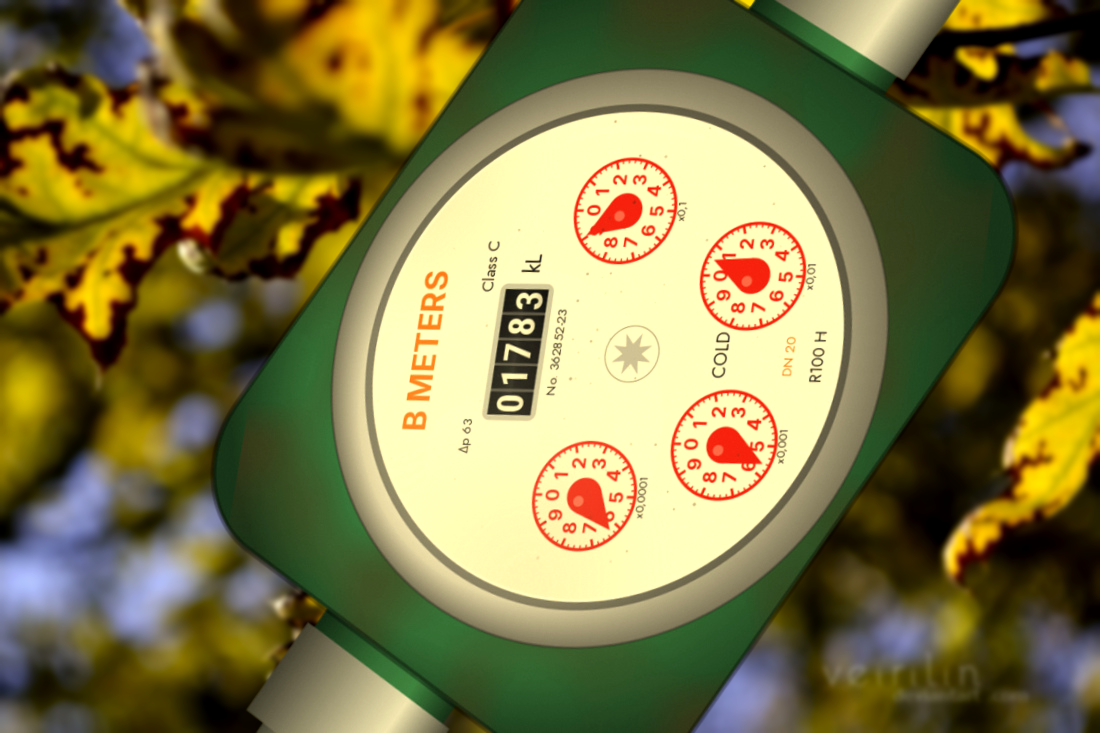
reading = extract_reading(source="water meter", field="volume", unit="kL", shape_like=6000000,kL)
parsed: 1782.9056,kL
